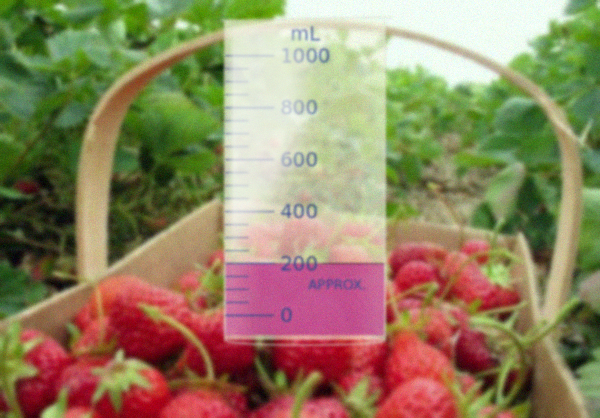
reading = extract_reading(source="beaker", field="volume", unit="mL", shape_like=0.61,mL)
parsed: 200,mL
